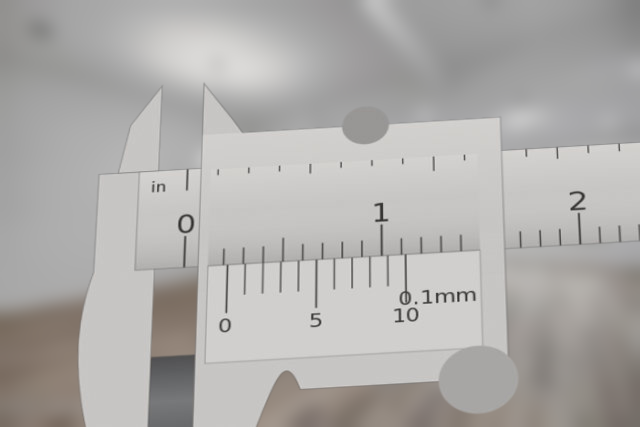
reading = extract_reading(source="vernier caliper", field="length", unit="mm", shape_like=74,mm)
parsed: 2.2,mm
